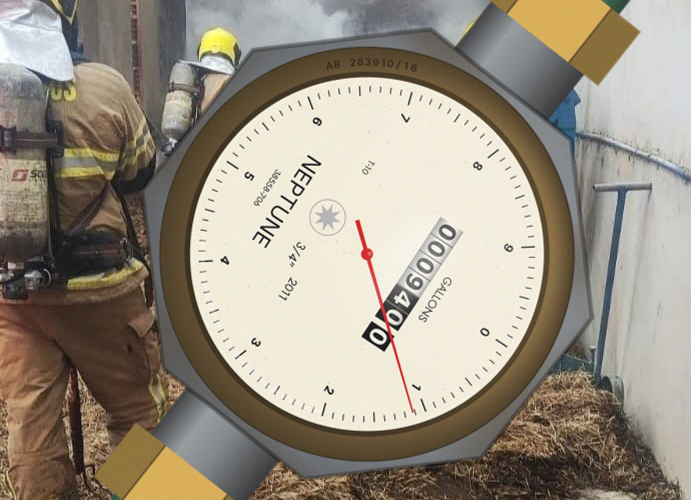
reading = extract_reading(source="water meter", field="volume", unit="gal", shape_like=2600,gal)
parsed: 9401.1,gal
